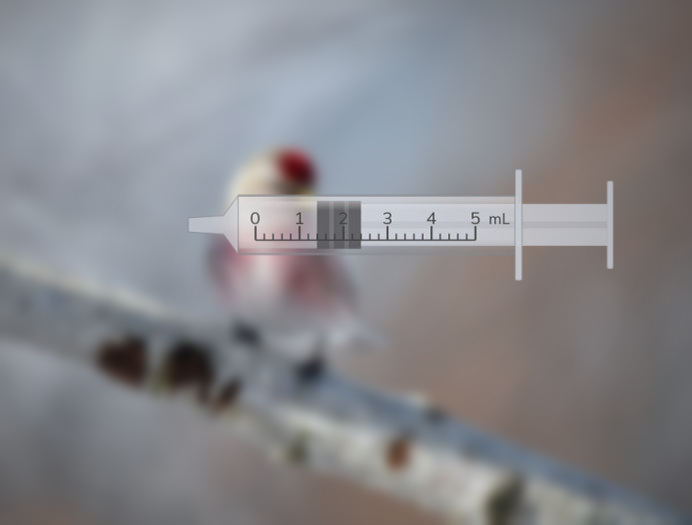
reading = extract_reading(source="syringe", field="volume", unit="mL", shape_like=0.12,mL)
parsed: 1.4,mL
